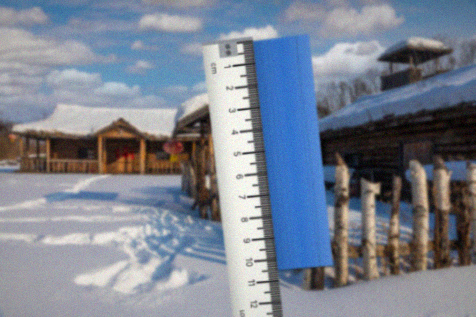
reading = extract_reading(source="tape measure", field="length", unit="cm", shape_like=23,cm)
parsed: 10.5,cm
